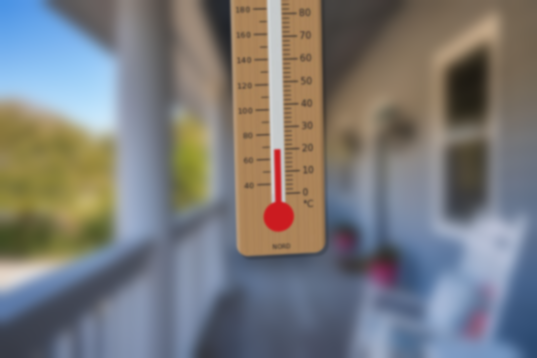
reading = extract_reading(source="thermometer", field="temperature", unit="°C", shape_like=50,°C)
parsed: 20,°C
